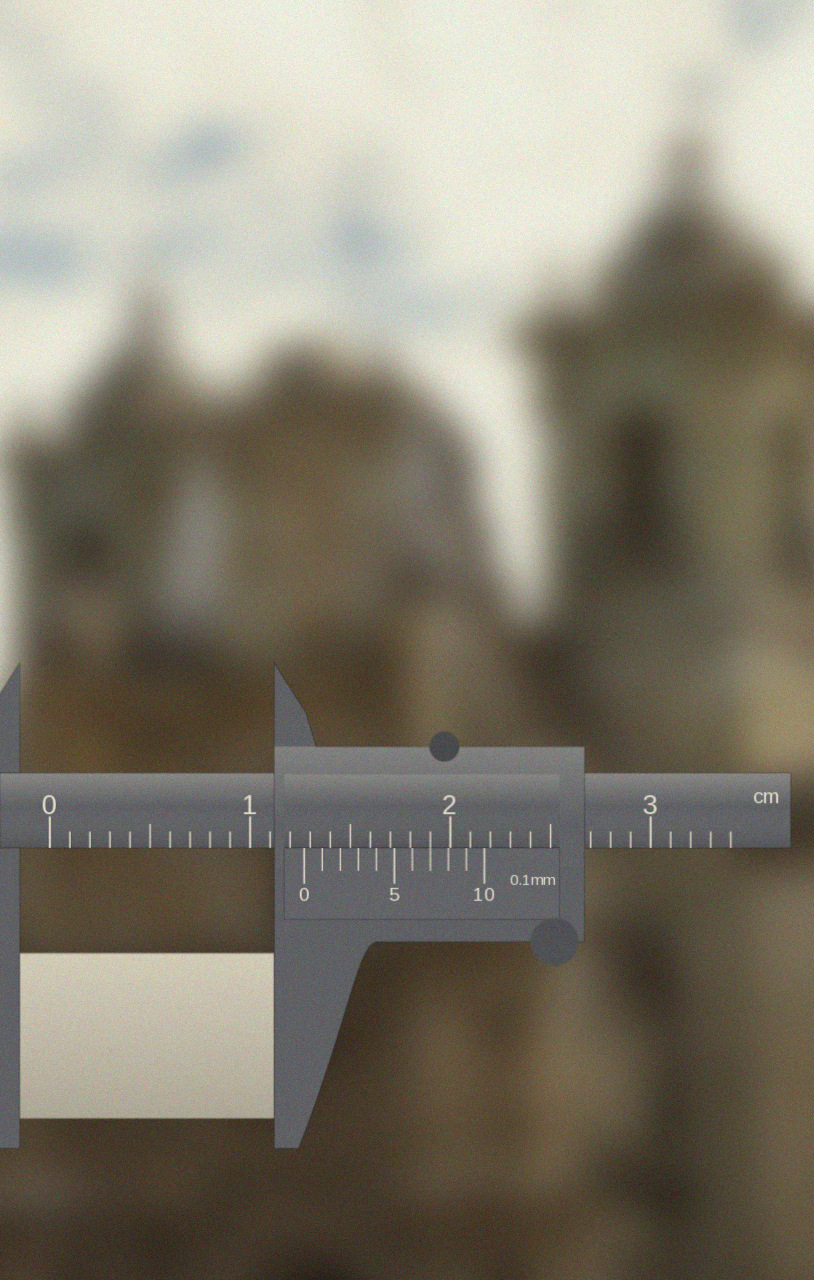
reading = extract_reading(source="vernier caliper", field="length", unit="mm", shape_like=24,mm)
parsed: 12.7,mm
